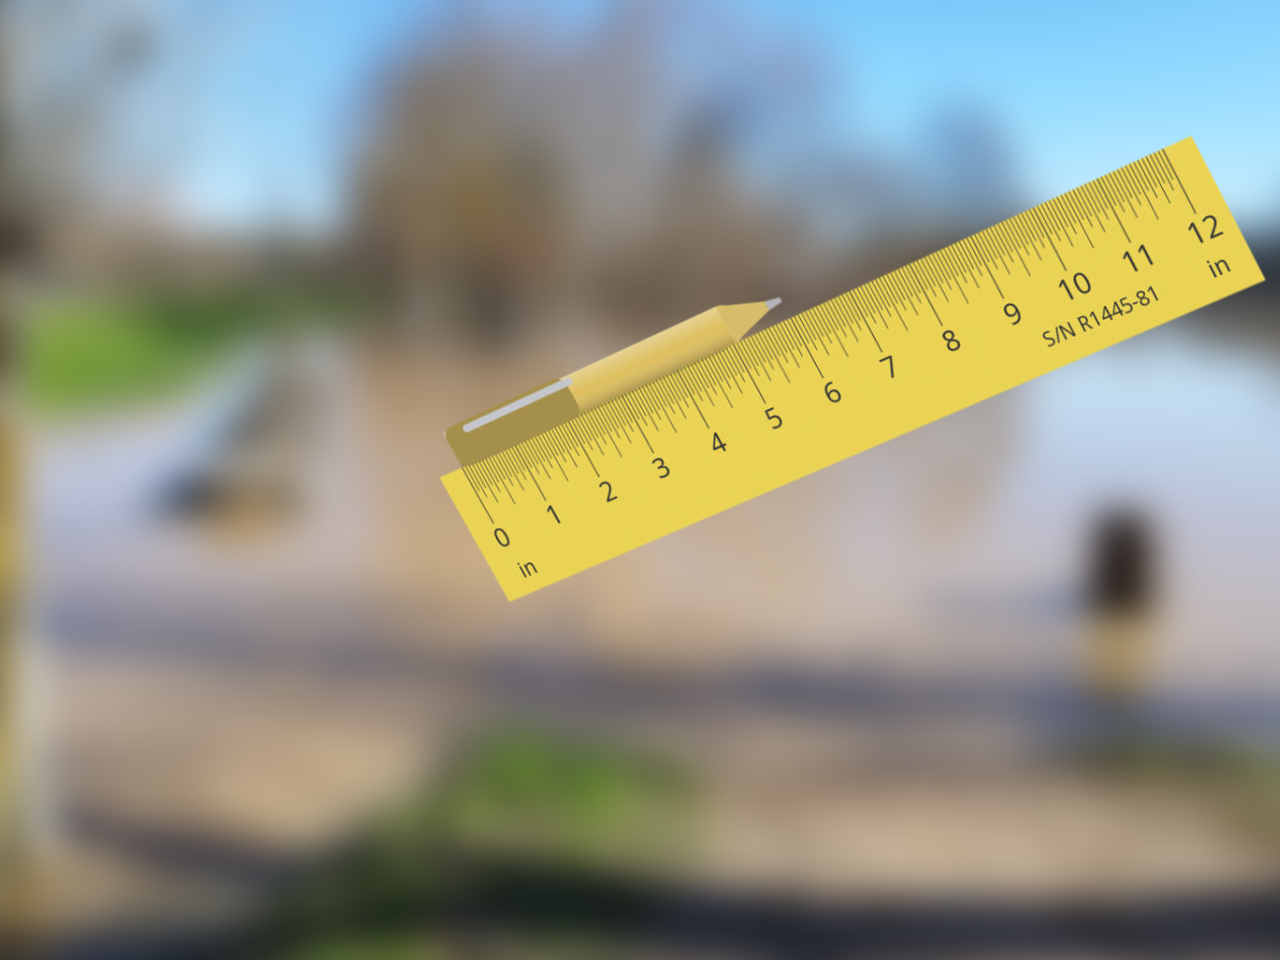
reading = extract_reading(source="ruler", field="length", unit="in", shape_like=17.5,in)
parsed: 6,in
